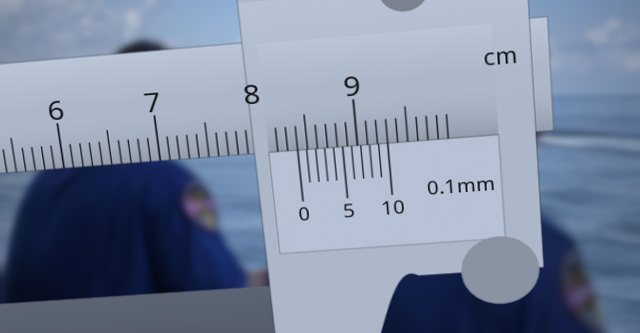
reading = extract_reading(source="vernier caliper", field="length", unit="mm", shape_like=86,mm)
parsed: 84.0,mm
